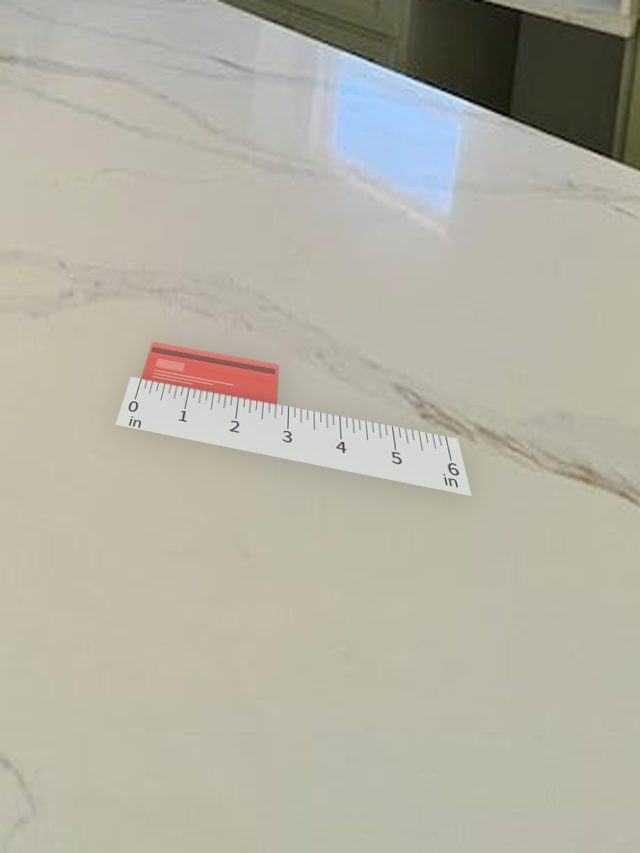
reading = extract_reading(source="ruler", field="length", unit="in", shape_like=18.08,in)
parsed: 2.75,in
